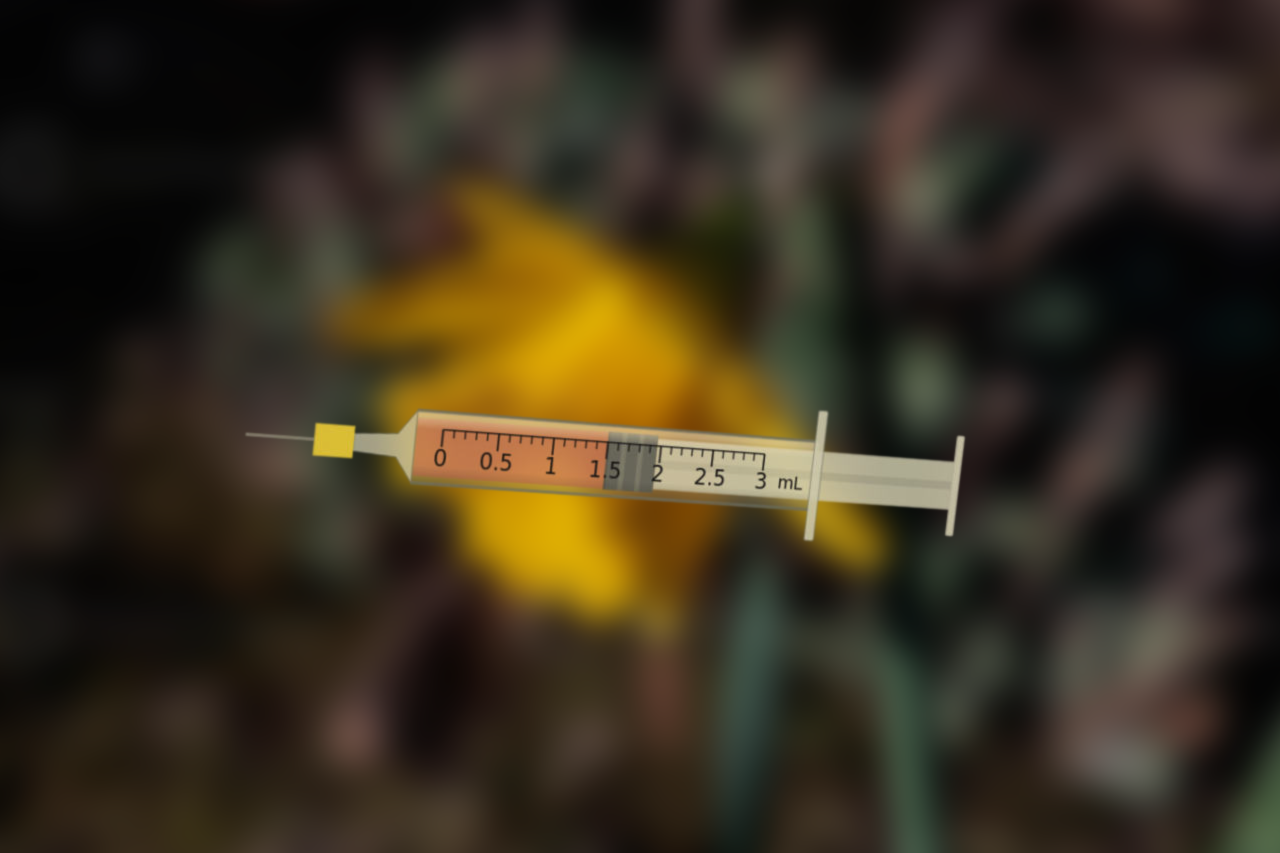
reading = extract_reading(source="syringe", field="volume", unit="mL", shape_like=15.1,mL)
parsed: 1.5,mL
